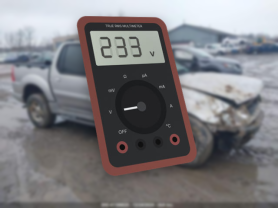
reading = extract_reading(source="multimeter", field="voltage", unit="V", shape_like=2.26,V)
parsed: 233,V
